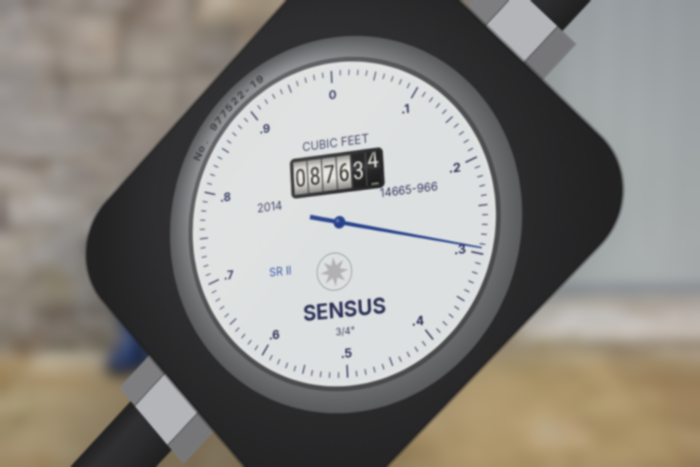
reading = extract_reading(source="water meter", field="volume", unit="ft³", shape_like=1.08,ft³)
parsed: 87634.29,ft³
